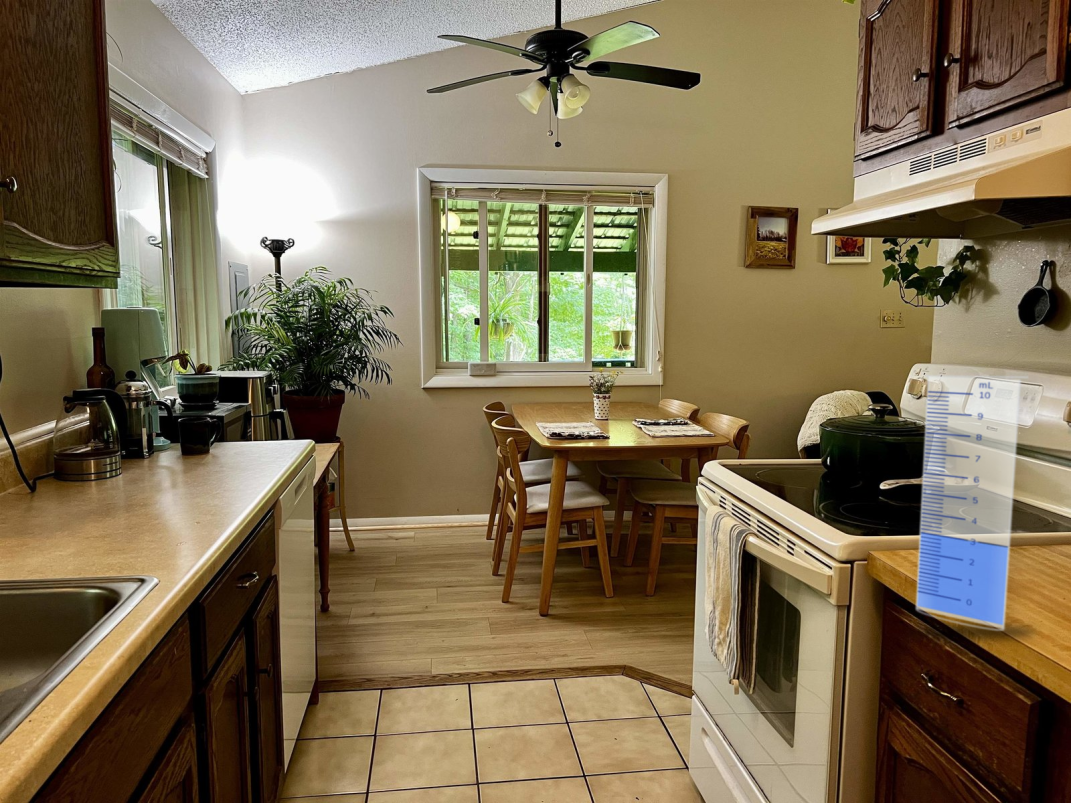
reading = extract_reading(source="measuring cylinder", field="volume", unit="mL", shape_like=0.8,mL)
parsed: 3,mL
